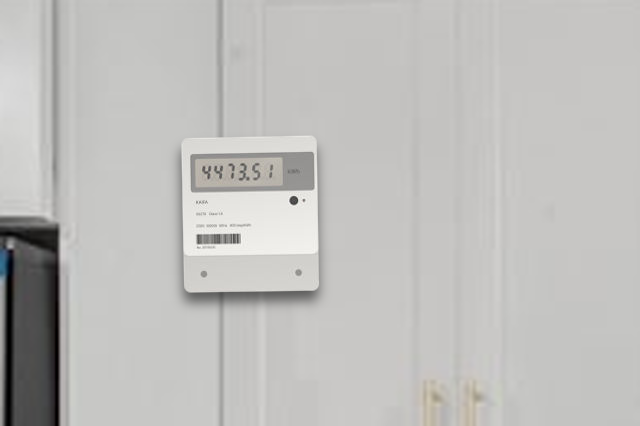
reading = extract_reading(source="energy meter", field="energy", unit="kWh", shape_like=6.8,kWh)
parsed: 4473.51,kWh
